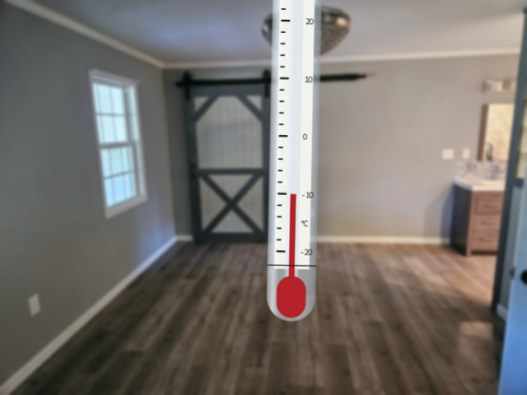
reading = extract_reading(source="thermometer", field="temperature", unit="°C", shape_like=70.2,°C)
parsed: -10,°C
